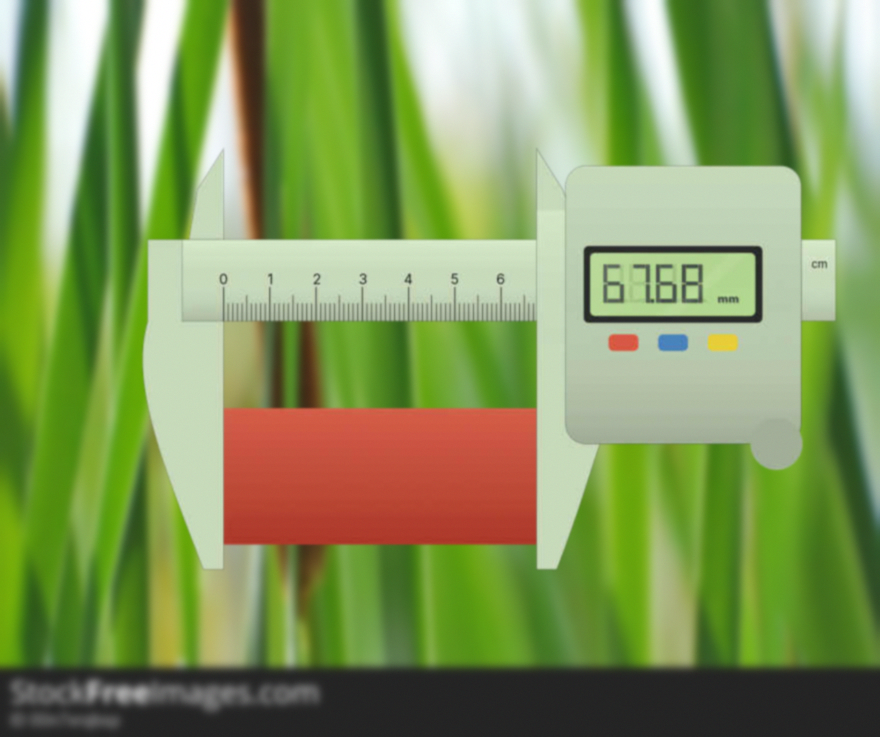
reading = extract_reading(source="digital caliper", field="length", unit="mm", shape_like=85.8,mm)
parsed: 67.68,mm
